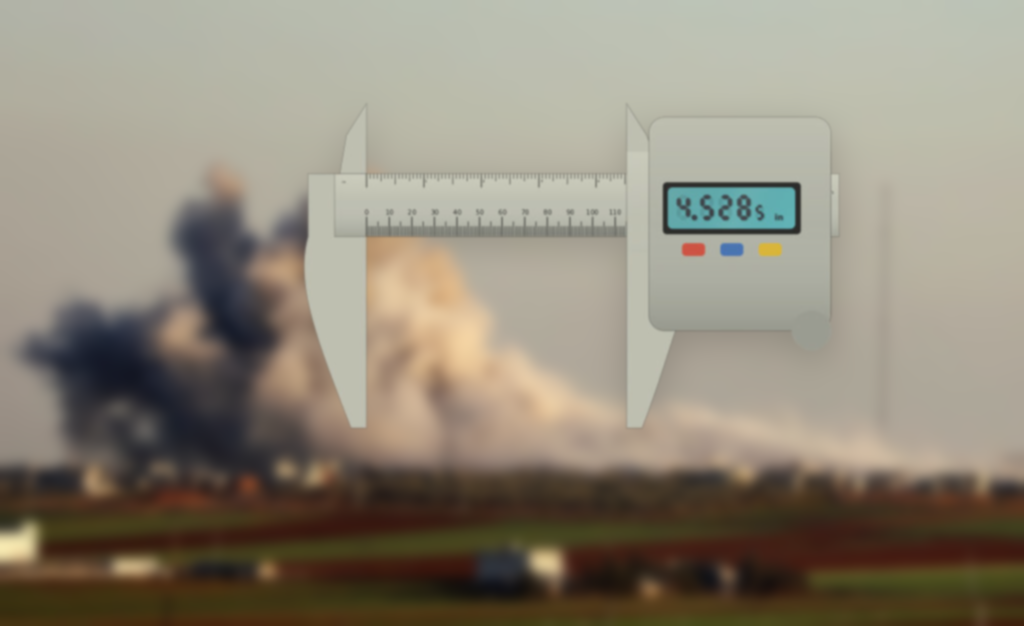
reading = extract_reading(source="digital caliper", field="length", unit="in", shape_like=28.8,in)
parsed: 4.5285,in
